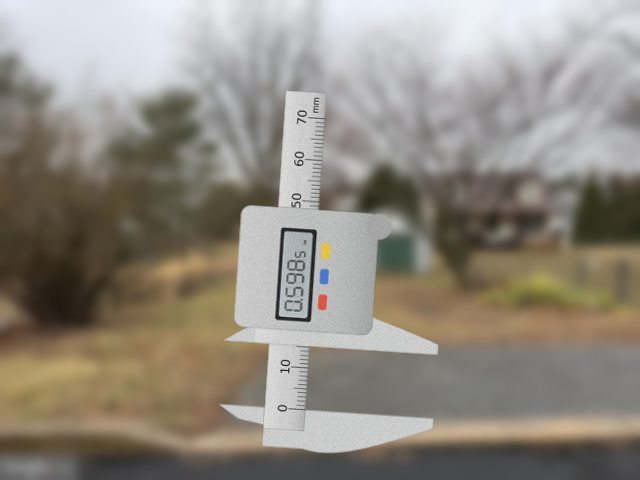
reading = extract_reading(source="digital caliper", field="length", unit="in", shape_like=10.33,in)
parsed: 0.5985,in
